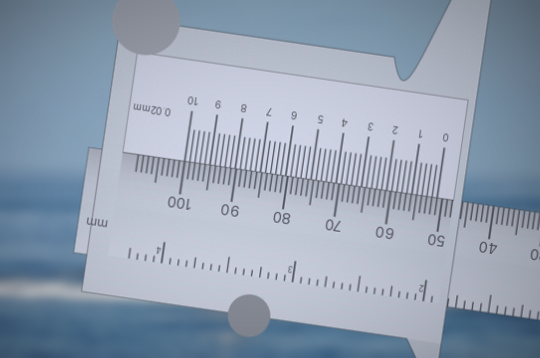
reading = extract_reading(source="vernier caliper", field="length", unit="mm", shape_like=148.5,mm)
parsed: 51.0,mm
